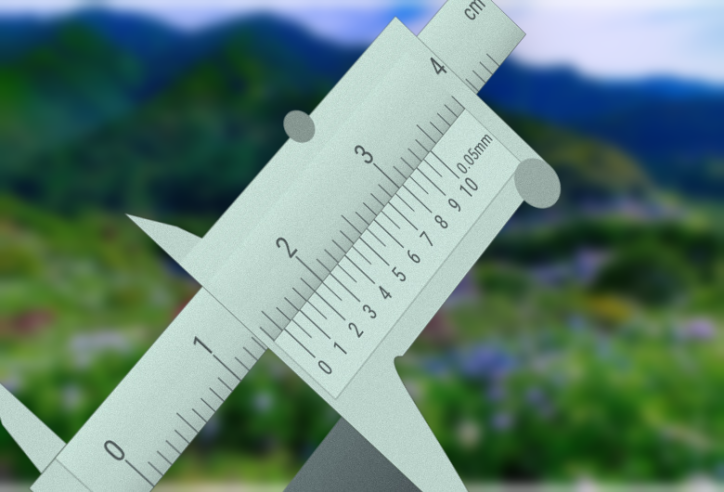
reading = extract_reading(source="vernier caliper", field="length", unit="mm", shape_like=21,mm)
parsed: 15.2,mm
